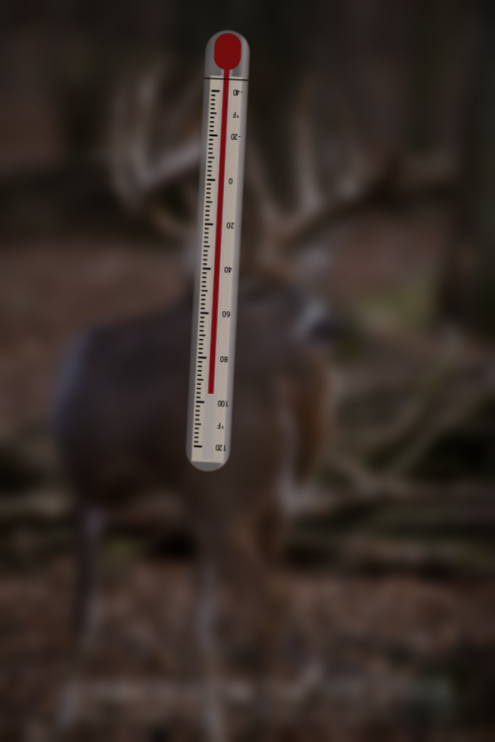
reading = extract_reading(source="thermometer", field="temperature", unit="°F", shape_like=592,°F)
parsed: 96,°F
